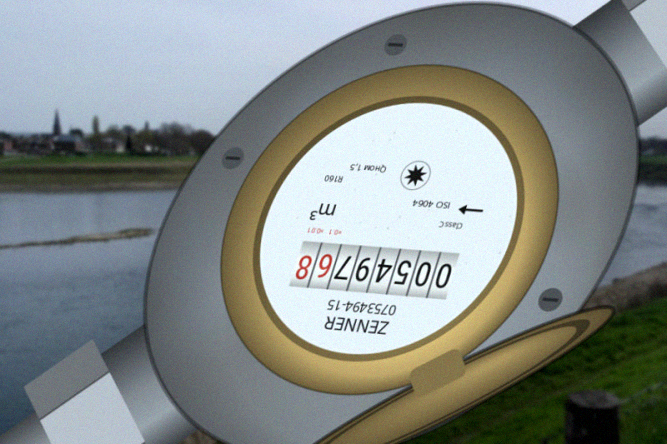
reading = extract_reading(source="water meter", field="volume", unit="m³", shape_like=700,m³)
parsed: 5497.68,m³
